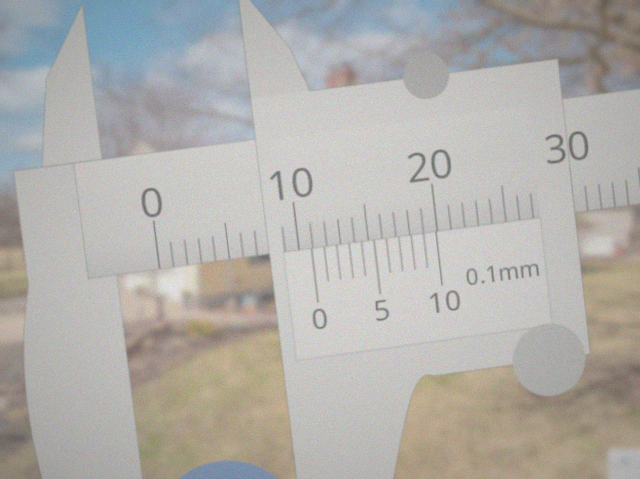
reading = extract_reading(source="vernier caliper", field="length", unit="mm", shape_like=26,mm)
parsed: 10.9,mm
